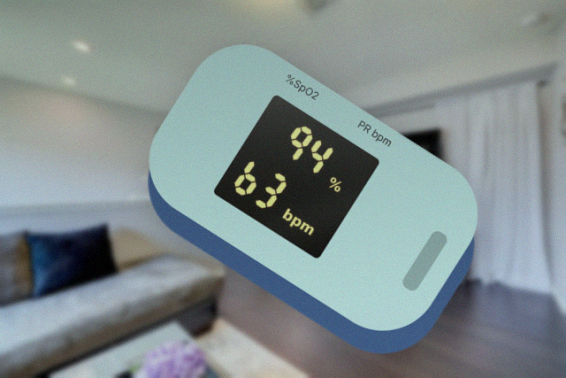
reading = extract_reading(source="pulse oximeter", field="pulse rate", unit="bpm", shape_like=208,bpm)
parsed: 63,bpm
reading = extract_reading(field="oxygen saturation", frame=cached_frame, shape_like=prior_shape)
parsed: 94,%
